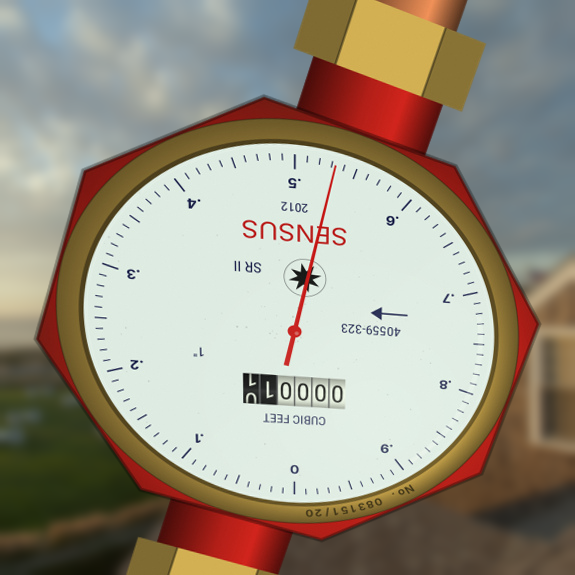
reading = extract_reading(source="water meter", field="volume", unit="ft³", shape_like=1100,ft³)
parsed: 10.53,ft³
